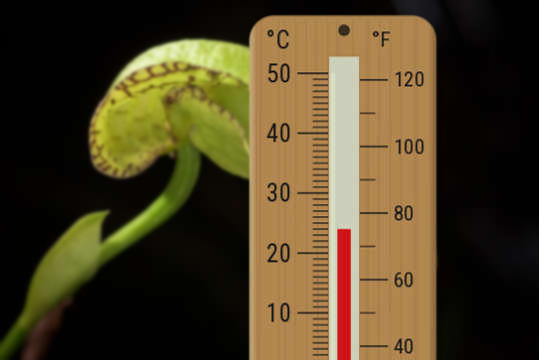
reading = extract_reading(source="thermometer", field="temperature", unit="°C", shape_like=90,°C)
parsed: 24,°C
